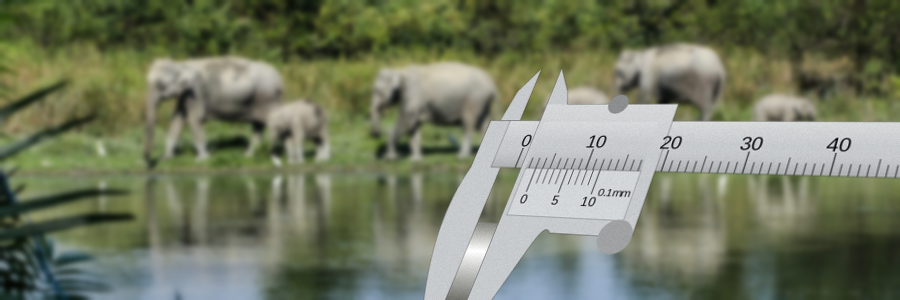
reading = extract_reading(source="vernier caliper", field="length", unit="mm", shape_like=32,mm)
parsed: 3.0,mm
